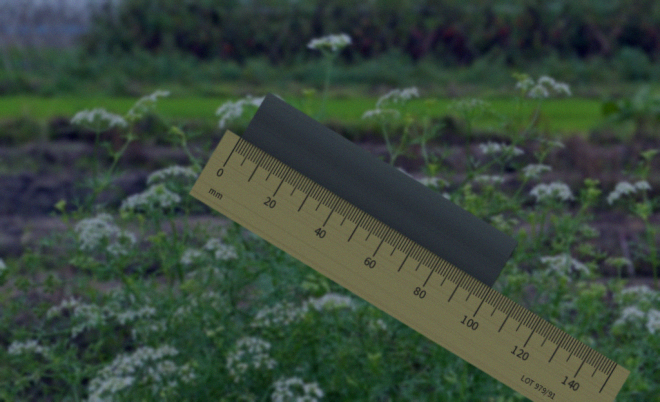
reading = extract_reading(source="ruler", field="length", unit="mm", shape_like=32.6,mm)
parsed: 100,mm
